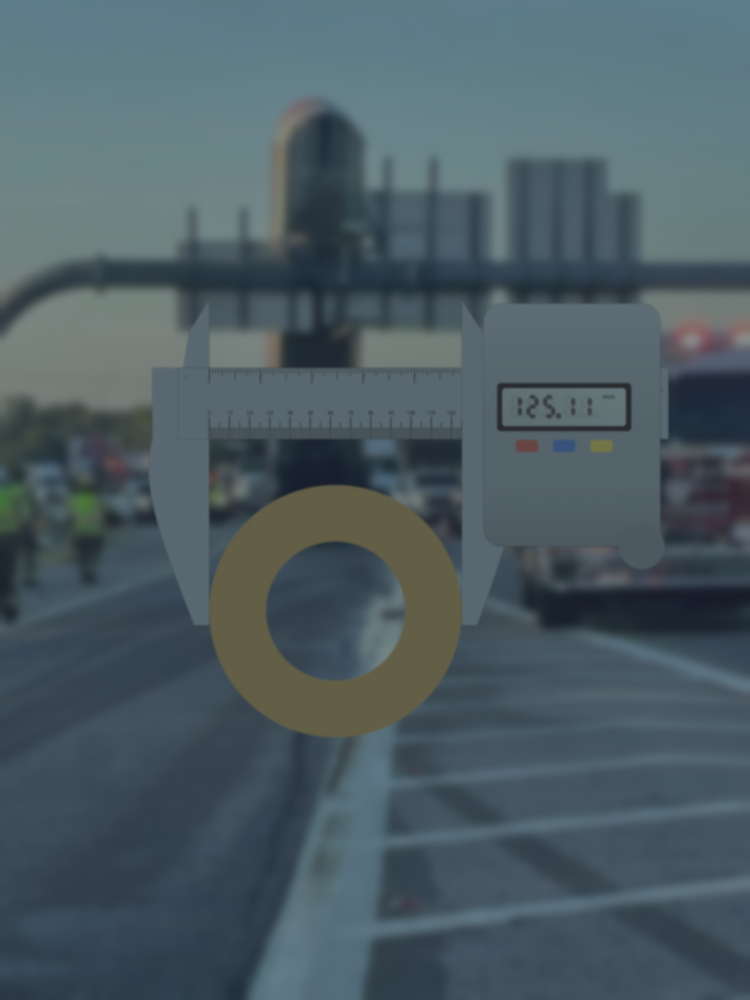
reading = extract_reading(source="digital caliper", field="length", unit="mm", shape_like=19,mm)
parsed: 125.11,mm
